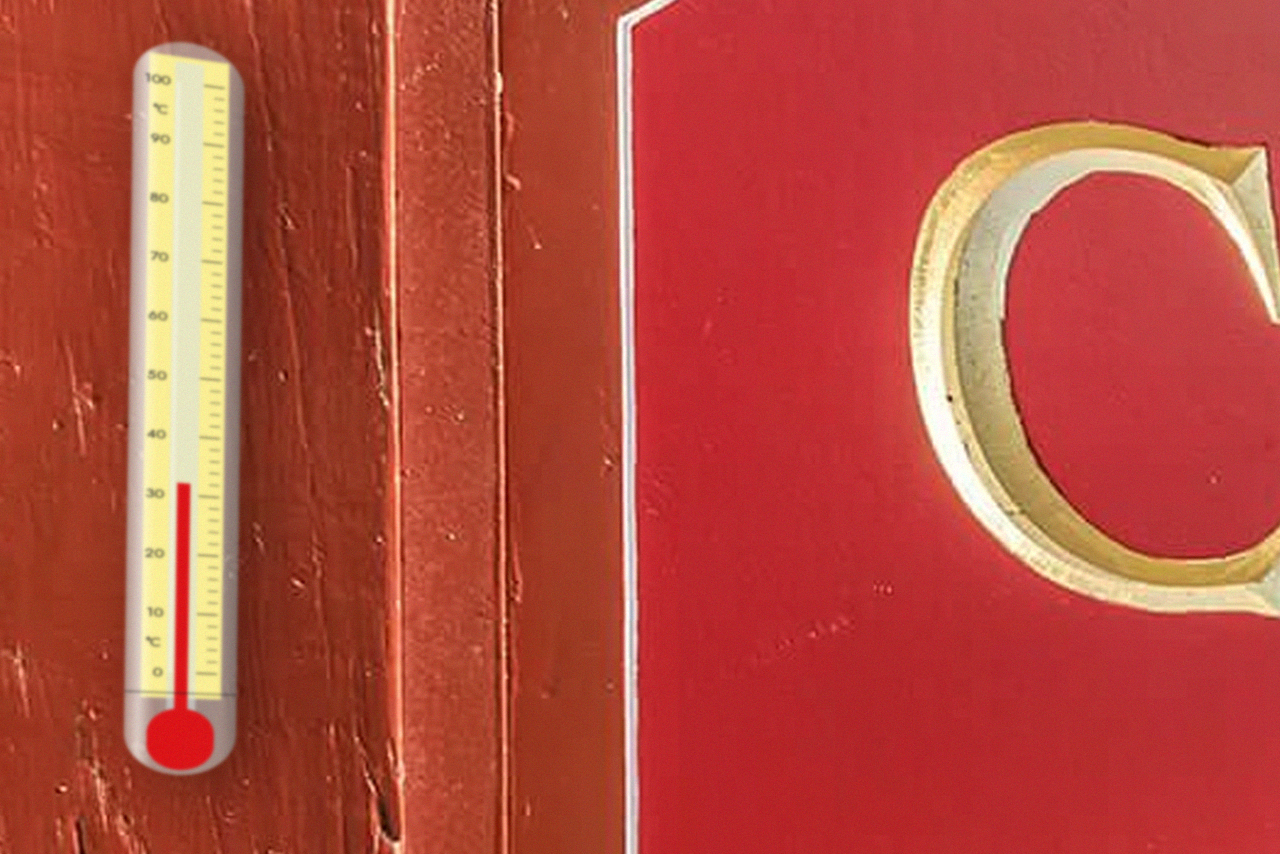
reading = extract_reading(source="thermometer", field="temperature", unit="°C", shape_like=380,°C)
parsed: 32,°C
